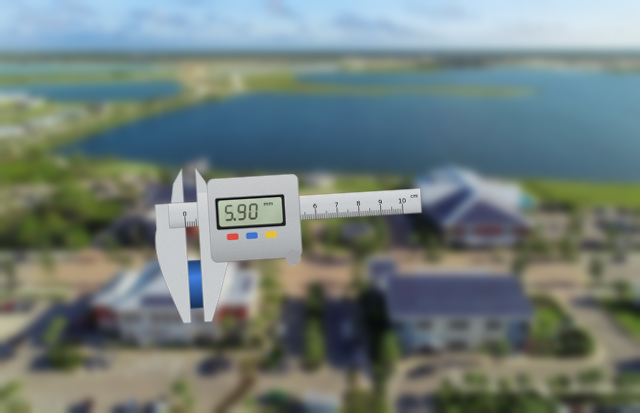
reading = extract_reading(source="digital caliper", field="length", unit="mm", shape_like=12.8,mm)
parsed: 5.90,mm
